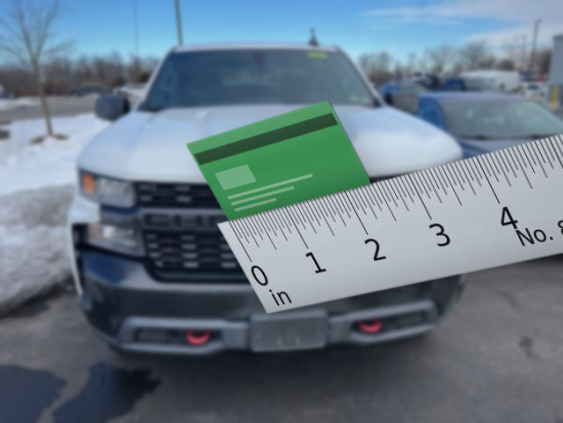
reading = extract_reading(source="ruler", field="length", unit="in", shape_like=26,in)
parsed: 2.4375,in
